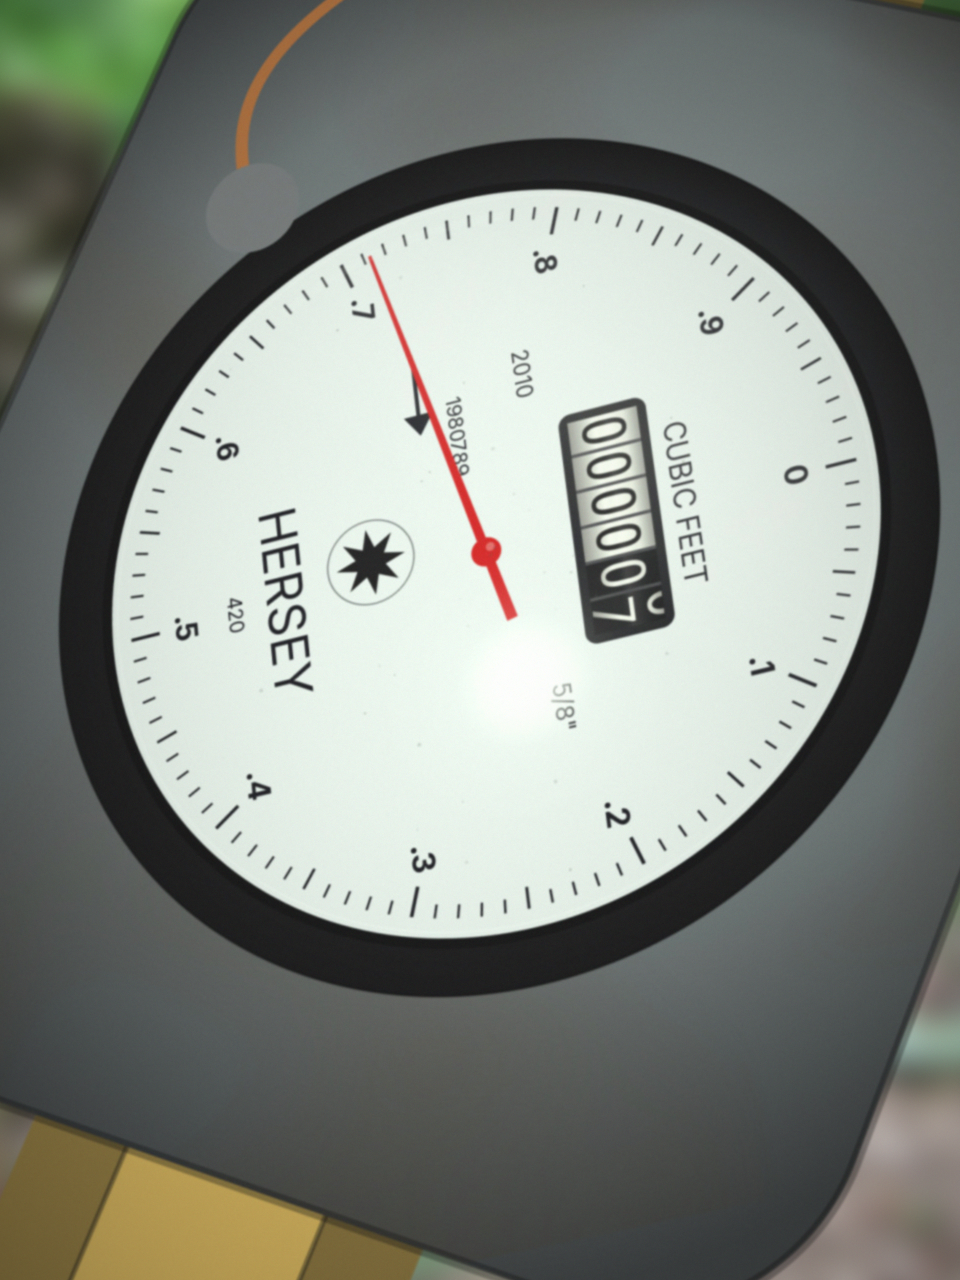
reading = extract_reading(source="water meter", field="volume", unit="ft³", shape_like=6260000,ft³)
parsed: 6.71,ft³
